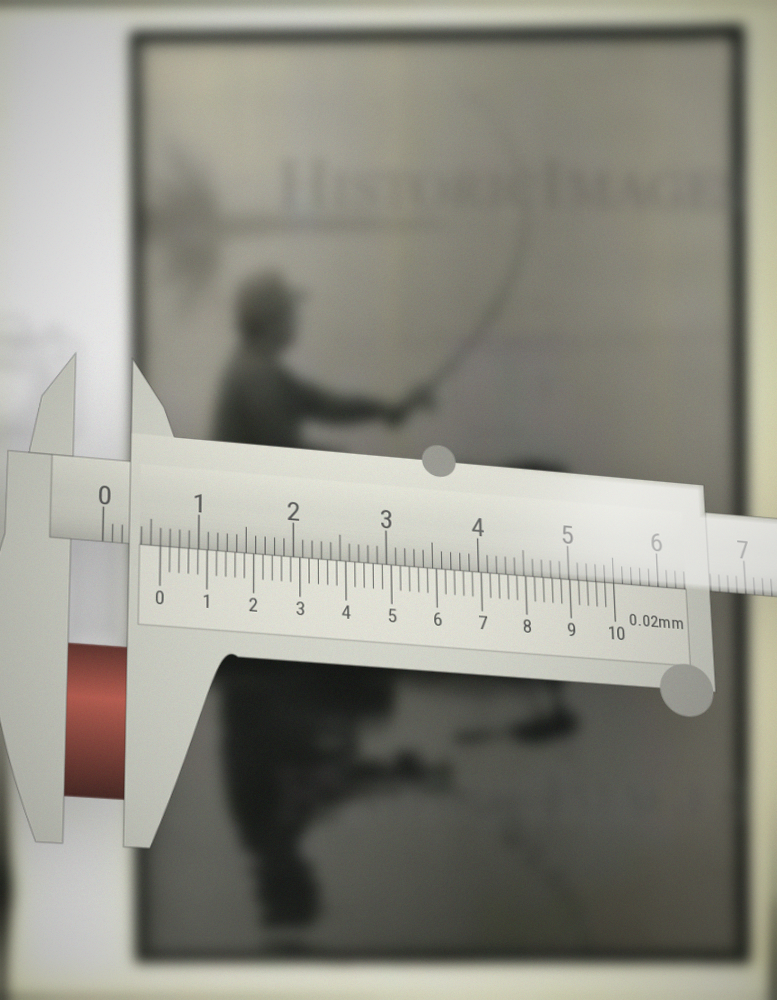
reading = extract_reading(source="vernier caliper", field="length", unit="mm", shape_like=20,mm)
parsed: 6.0,mm
